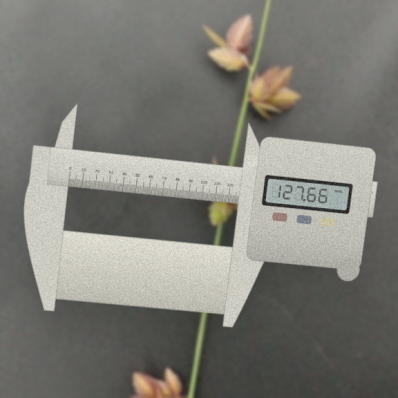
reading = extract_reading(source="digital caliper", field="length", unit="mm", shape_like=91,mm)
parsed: 127.66,mm
